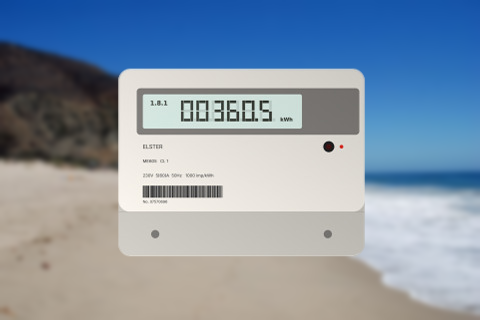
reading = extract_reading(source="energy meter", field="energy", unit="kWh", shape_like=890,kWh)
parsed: 360.5,kWh
